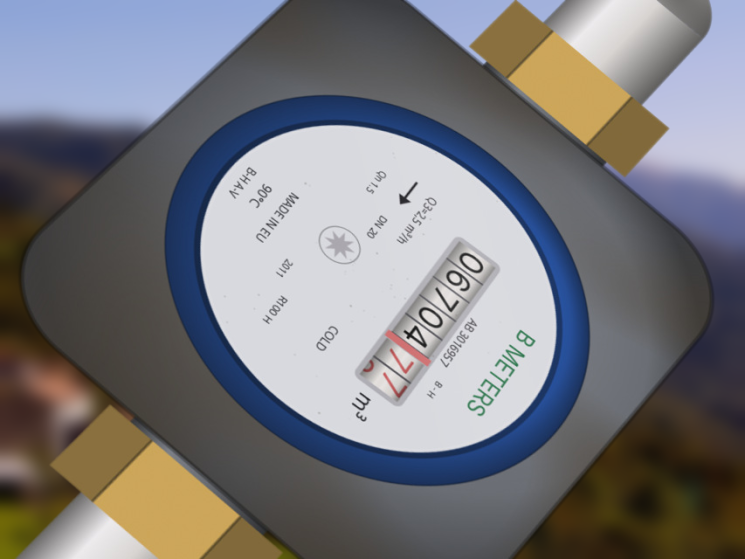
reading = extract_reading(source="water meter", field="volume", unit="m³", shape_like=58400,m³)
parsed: 6704.77,m³
